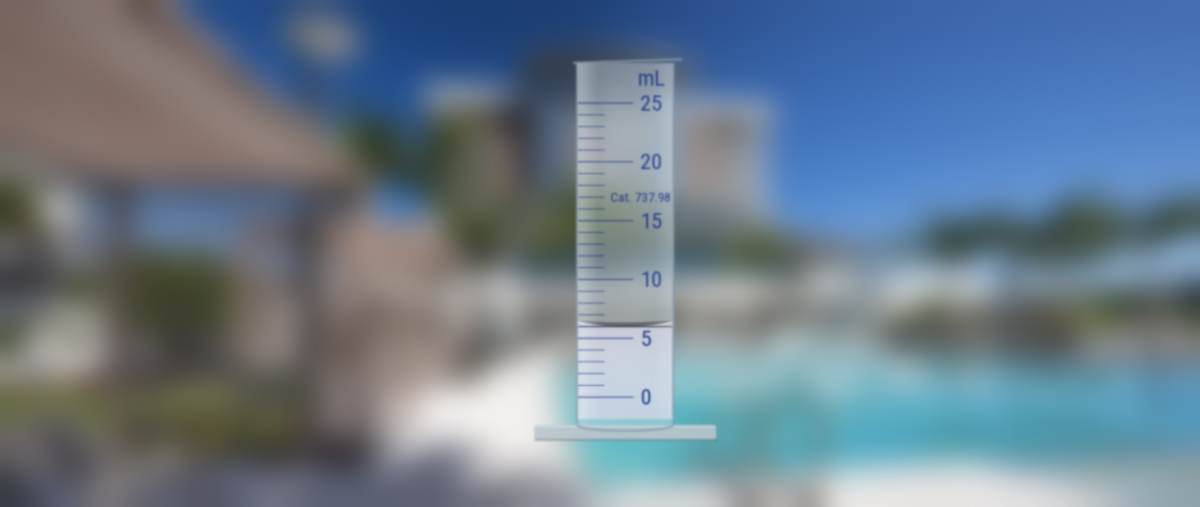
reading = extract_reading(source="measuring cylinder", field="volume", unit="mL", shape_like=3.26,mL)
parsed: 6,mL
